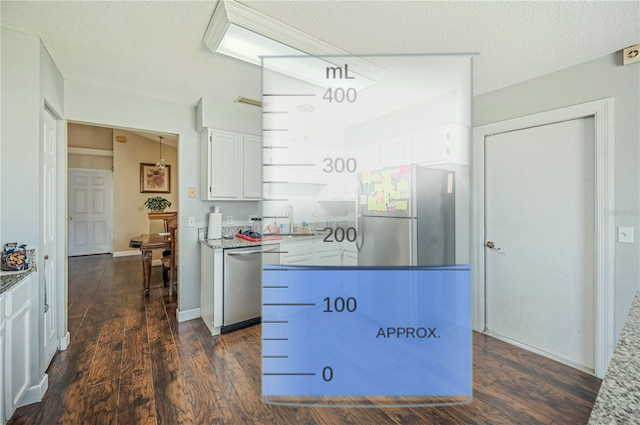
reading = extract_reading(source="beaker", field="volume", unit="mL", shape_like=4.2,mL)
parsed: 150,mL
